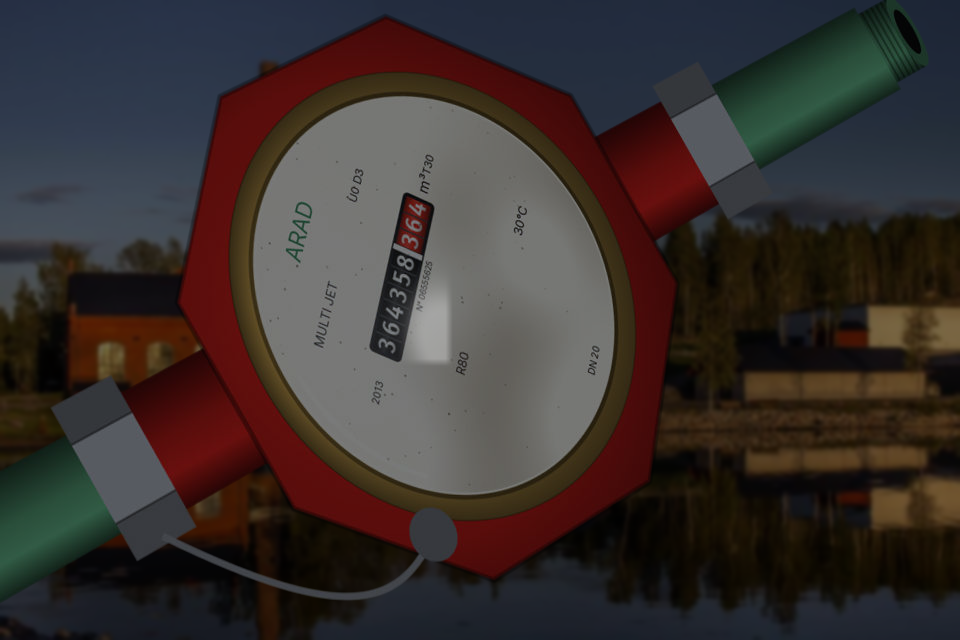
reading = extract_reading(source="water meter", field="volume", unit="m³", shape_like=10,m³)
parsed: 364358.364,m³
